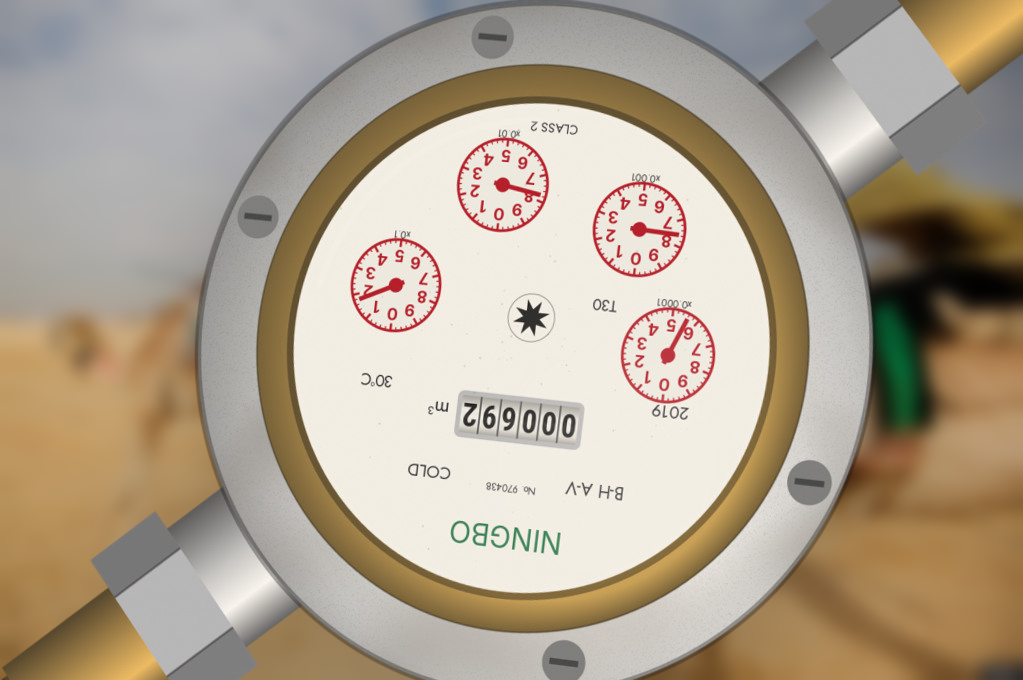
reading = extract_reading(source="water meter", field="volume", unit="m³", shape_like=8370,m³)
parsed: 692.1775,m³
